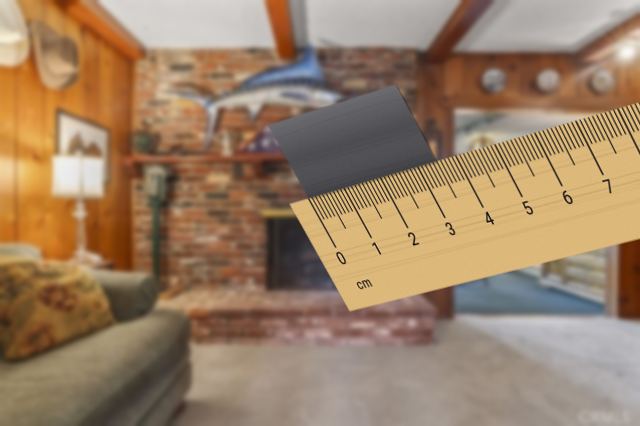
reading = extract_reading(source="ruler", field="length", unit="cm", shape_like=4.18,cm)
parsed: 3.5,cm
